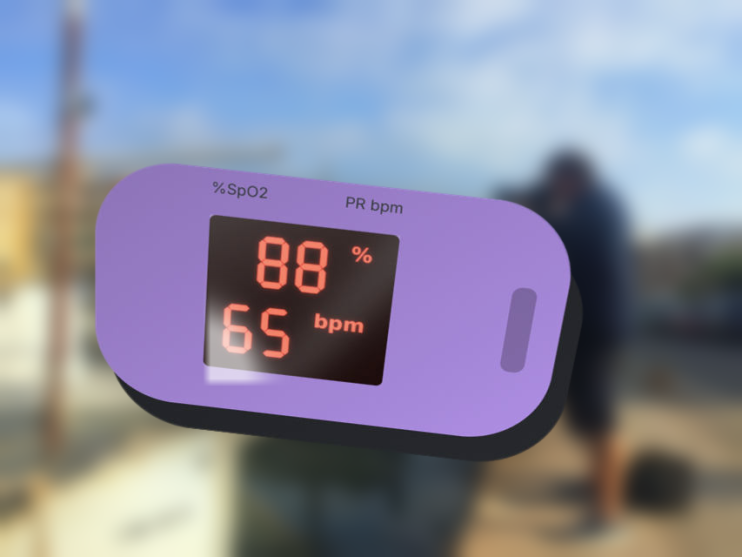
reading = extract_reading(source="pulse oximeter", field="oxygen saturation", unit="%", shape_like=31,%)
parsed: 88,%
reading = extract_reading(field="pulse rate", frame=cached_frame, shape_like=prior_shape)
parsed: 65,bpm
